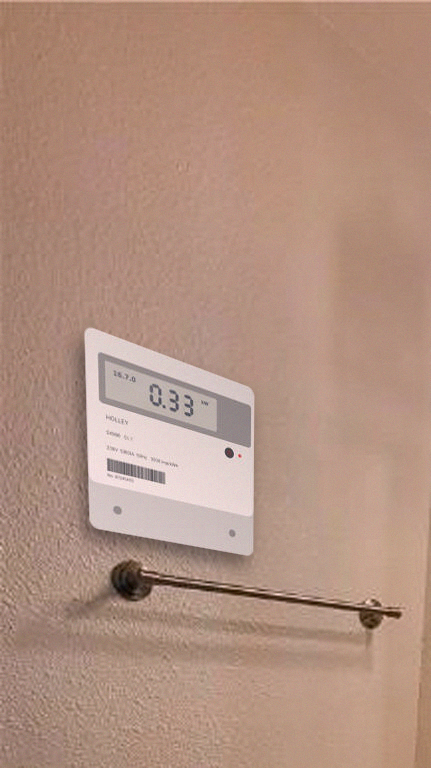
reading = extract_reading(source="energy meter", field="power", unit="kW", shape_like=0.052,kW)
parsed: 0.33,kW
